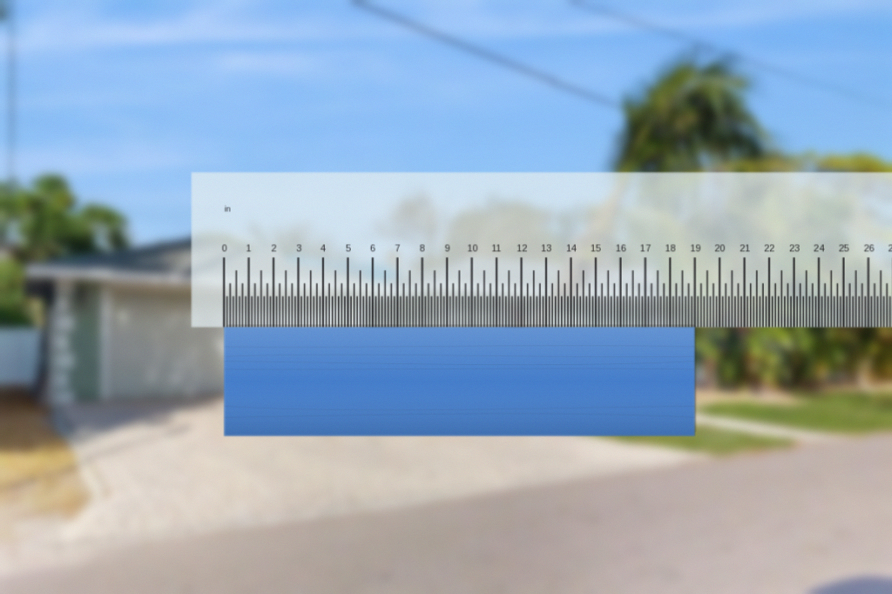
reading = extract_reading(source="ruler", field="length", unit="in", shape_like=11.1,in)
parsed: 19,in
